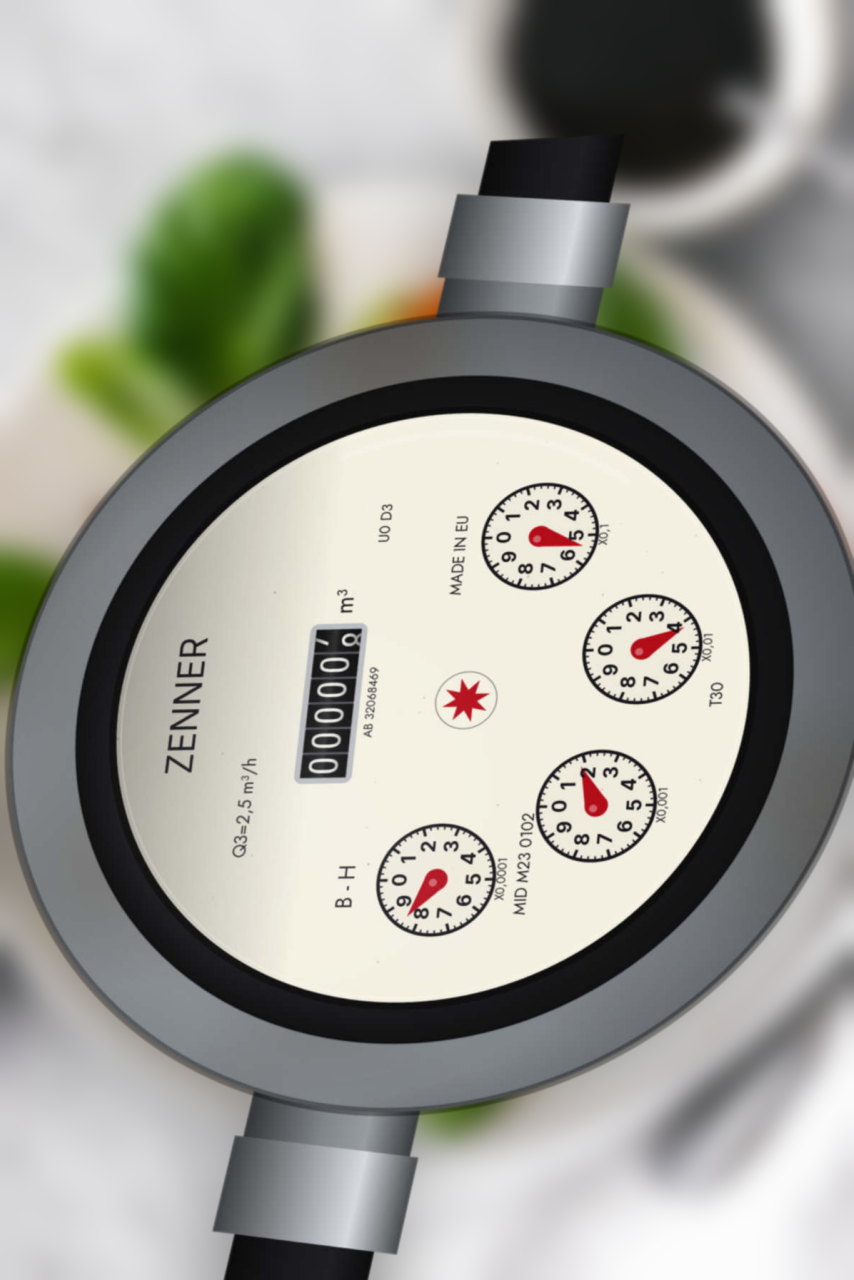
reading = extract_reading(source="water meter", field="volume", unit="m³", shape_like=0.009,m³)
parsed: 7.5418,m³
